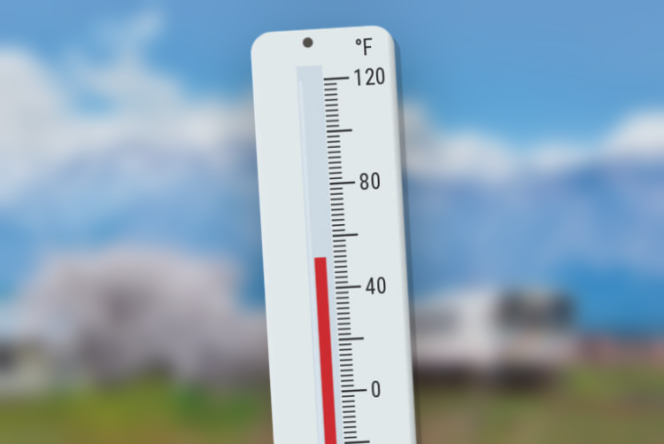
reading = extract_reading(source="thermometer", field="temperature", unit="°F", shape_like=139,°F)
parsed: 52,°F
